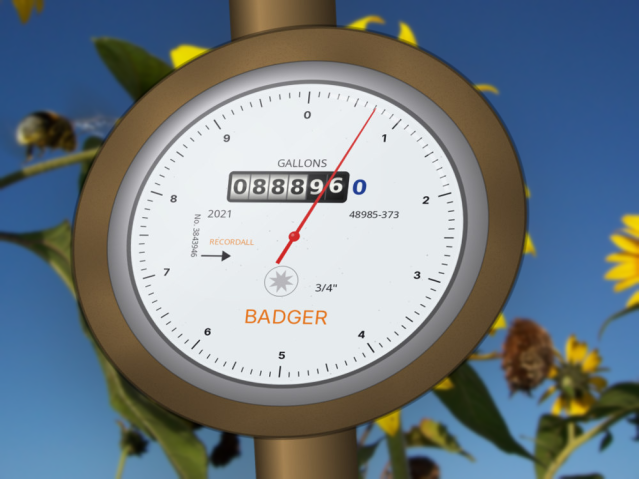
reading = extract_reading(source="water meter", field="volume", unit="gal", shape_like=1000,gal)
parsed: 888960.7,gal
